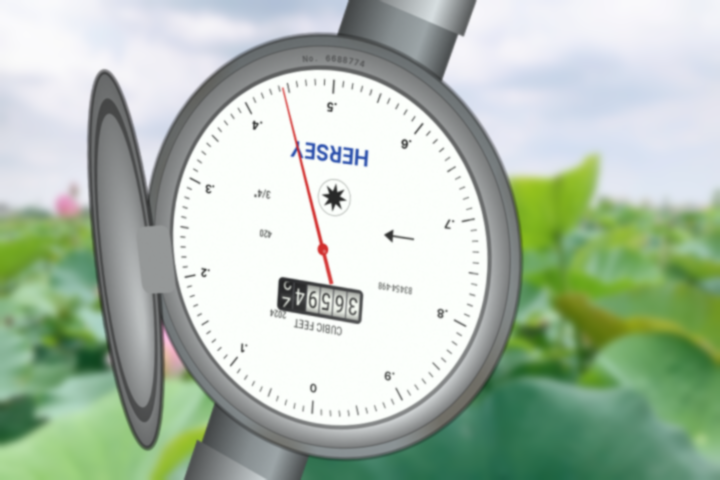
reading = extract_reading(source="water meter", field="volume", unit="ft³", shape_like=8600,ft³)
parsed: 365942.44,ft³
